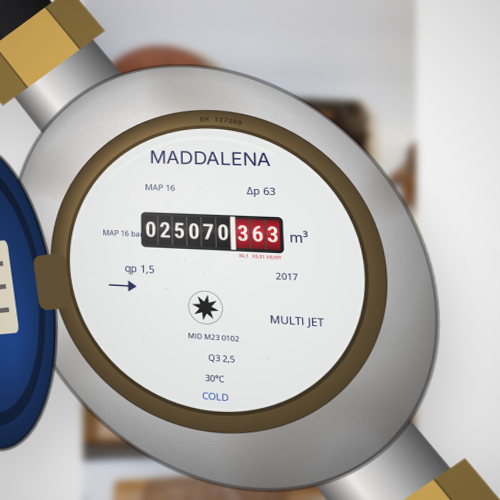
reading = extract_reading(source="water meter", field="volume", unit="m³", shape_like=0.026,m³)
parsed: 25070.363,m³
